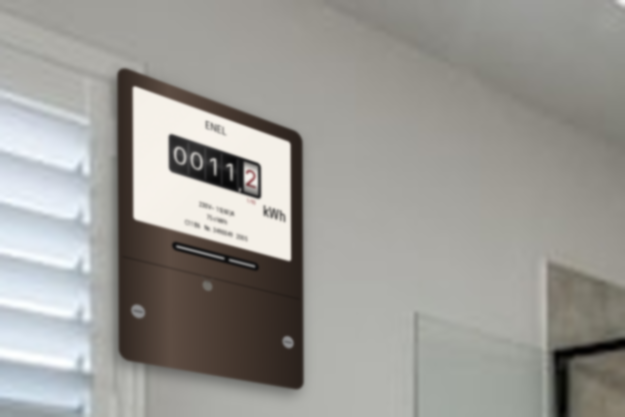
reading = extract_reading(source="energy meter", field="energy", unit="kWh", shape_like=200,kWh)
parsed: 11.2,kWh
